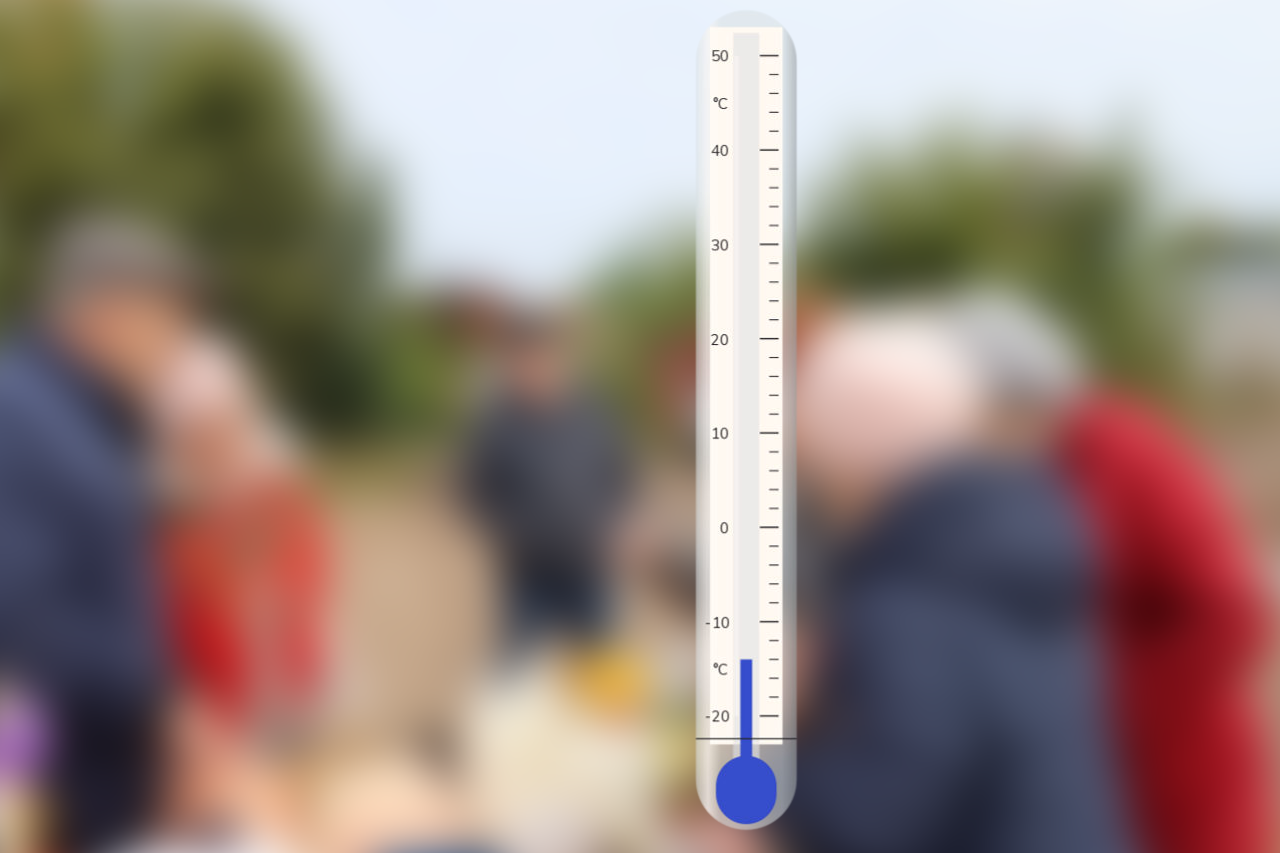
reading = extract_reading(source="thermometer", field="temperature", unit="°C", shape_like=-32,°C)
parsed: -14,°C
